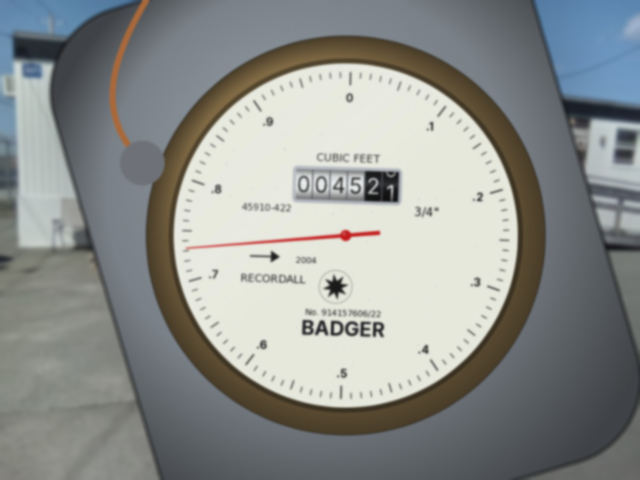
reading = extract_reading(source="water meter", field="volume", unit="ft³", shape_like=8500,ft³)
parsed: 4520.73,ft³
